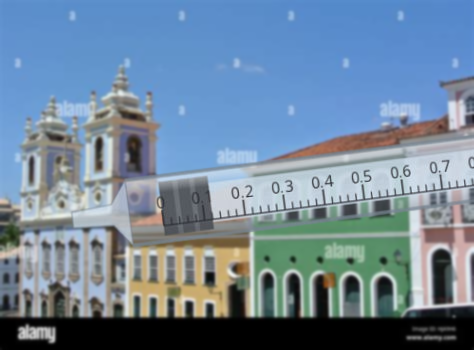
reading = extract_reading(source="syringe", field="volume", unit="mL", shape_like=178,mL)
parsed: 0,mL
